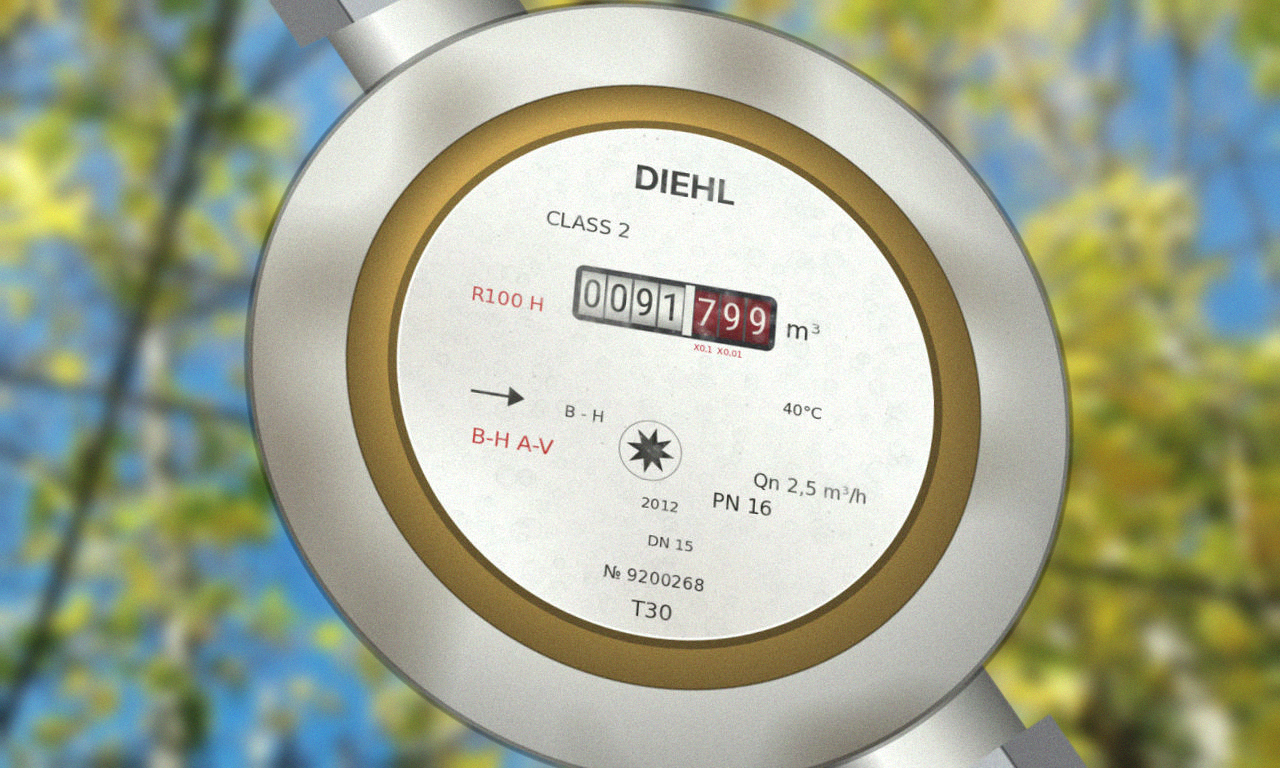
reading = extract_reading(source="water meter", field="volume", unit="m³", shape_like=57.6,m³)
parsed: 91.799,m³
